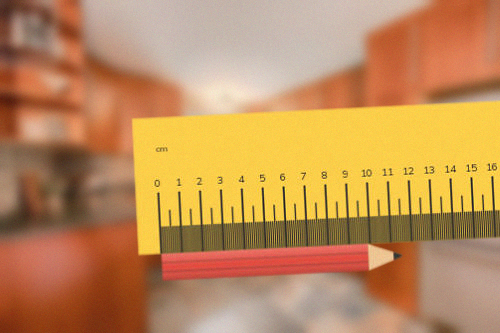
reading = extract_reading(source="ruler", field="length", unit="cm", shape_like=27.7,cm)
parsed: 11.5,cm
